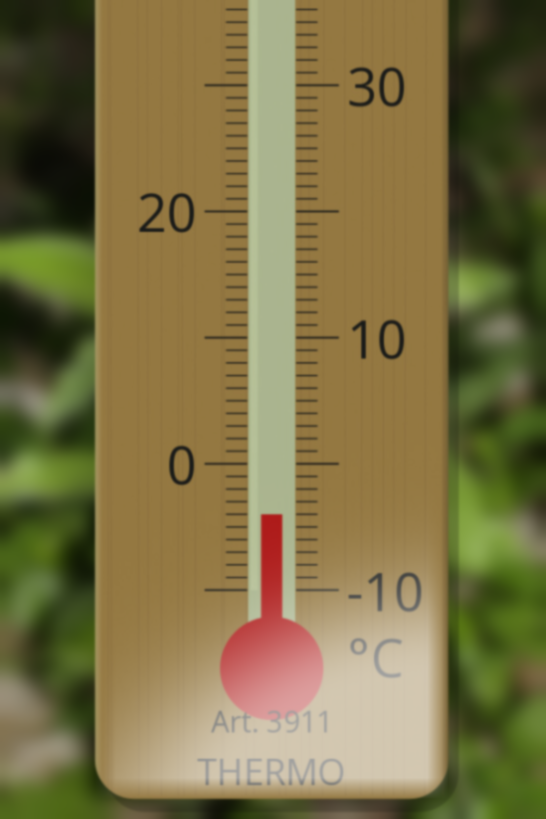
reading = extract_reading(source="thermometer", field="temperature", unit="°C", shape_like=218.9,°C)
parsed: -4,°C
